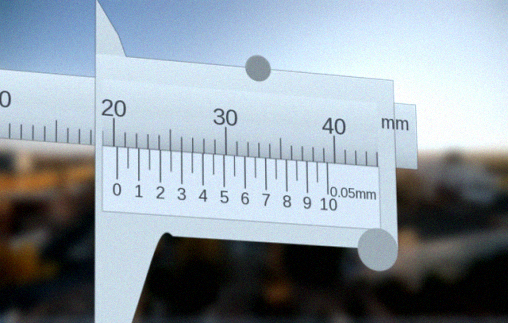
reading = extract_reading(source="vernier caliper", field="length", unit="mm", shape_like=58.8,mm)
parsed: 20.3,mm
